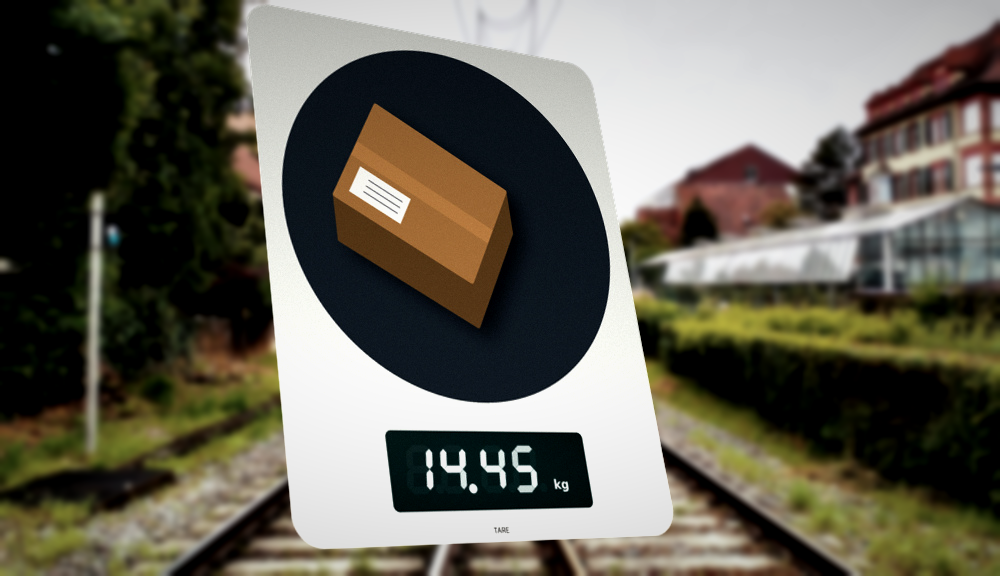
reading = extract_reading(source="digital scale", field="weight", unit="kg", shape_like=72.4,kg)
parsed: 14.45,kg
